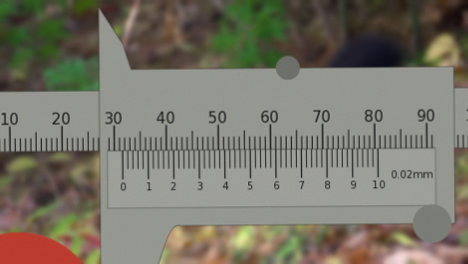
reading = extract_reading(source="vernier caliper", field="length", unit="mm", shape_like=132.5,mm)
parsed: 31.6,mm
